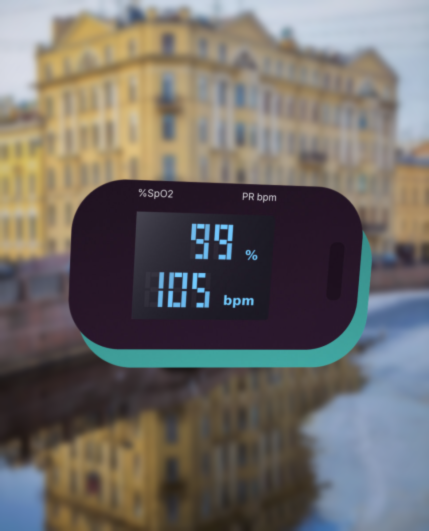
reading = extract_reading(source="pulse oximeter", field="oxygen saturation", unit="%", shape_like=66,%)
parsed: 99,%
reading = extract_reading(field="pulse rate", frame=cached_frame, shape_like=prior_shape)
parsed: 105,bpm
